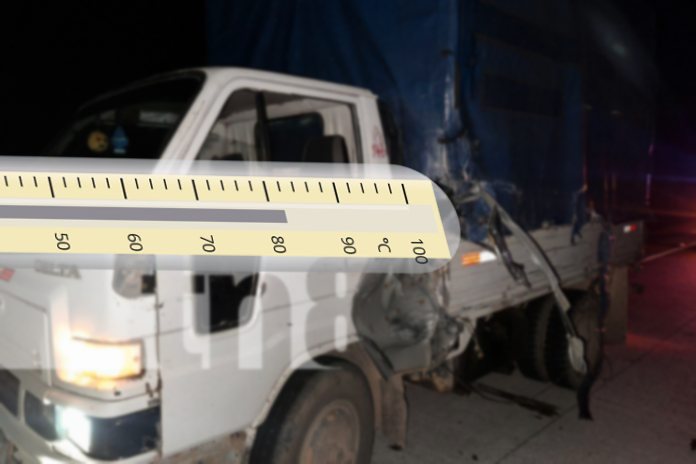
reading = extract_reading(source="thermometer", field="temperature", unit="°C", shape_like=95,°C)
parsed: 82,°C
